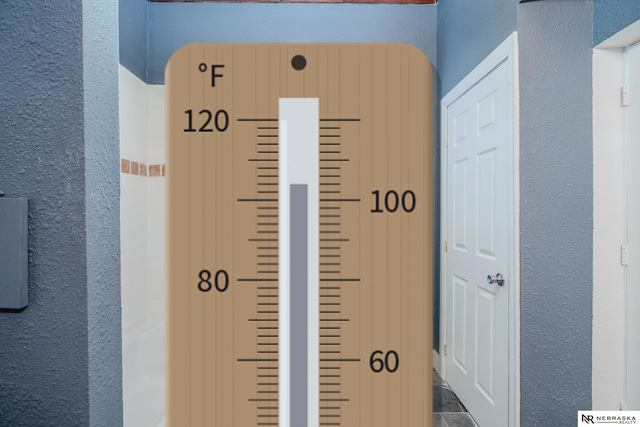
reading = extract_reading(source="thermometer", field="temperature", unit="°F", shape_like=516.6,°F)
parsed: 104,°F
